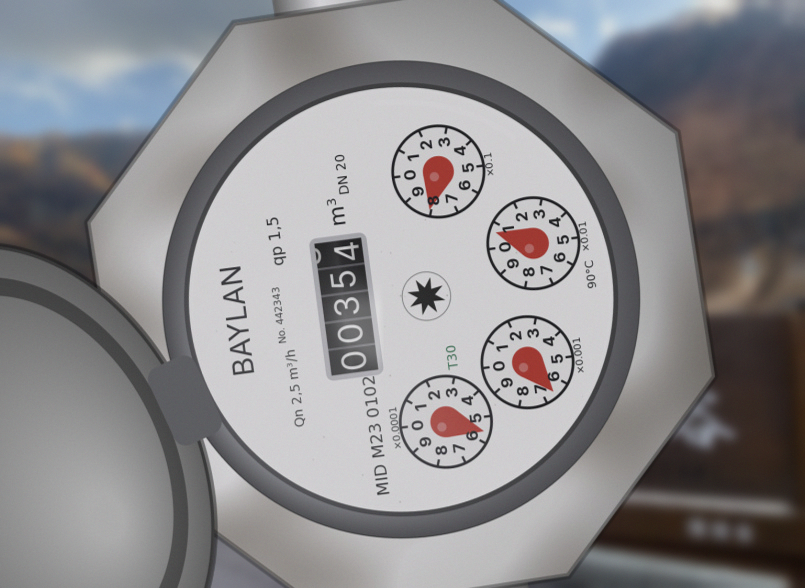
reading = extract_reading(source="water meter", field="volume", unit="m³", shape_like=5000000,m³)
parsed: 353.8065,m³
